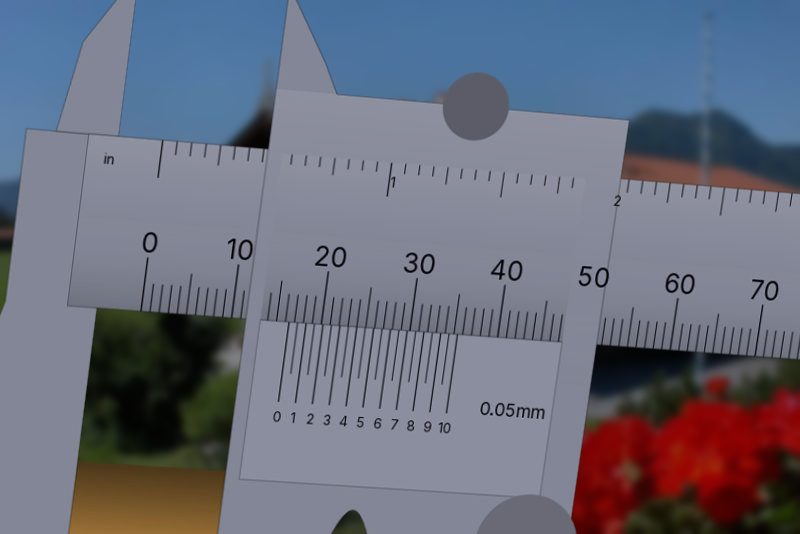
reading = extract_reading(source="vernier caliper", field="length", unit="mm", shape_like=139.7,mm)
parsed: 16.4,mm
